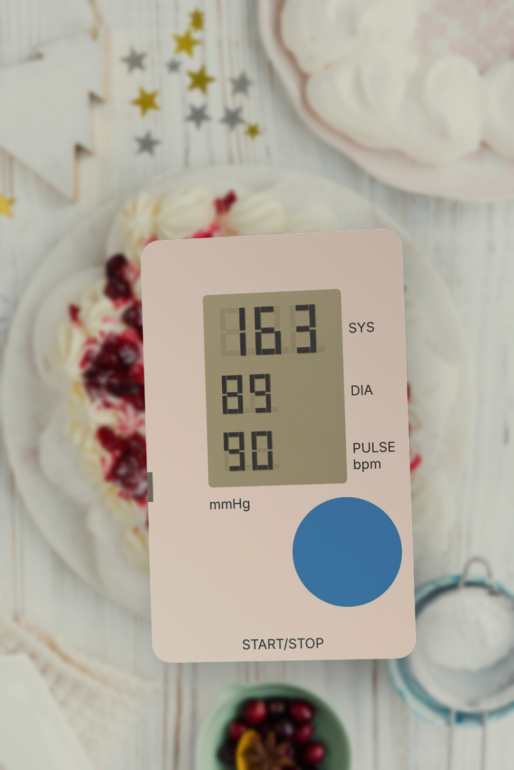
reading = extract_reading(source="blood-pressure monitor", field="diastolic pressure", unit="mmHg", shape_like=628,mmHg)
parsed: 89,mmHg
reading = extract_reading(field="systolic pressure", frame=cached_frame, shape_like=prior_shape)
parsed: 163,mmHg
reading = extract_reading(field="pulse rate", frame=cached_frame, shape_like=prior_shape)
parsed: 90,bpm
